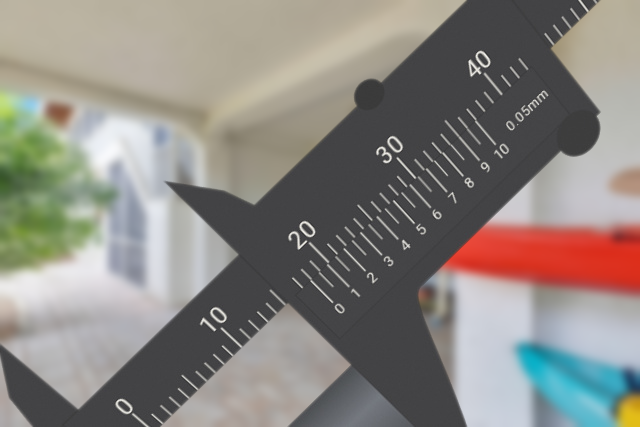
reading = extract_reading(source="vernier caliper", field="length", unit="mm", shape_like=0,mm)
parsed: 17.9,mm
